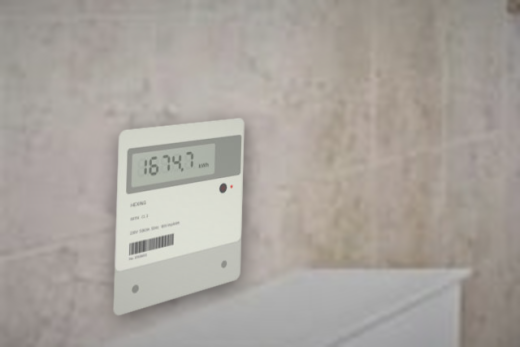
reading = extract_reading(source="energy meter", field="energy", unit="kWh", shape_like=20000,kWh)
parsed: 1674.7,kWh
